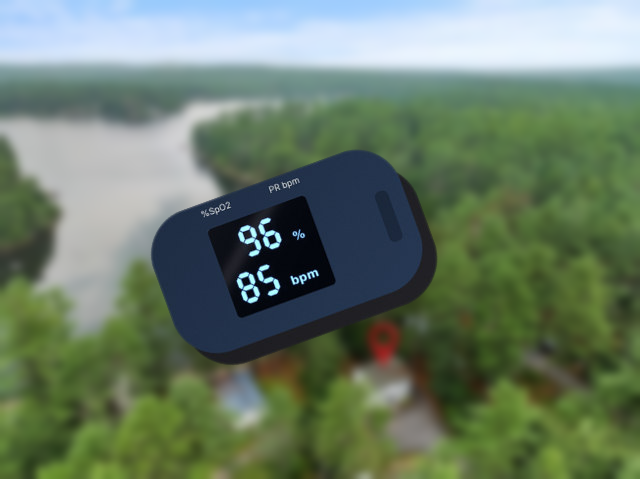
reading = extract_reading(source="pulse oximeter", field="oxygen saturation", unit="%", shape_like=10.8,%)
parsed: 96,%
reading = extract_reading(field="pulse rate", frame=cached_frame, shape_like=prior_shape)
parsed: 85,bpm
